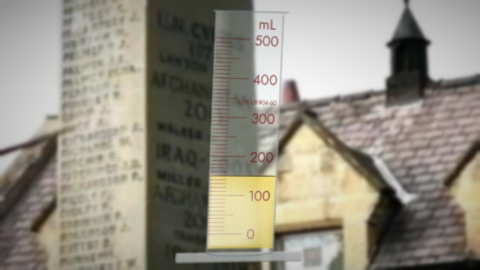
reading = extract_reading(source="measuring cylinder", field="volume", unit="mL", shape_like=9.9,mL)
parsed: 150,mL
